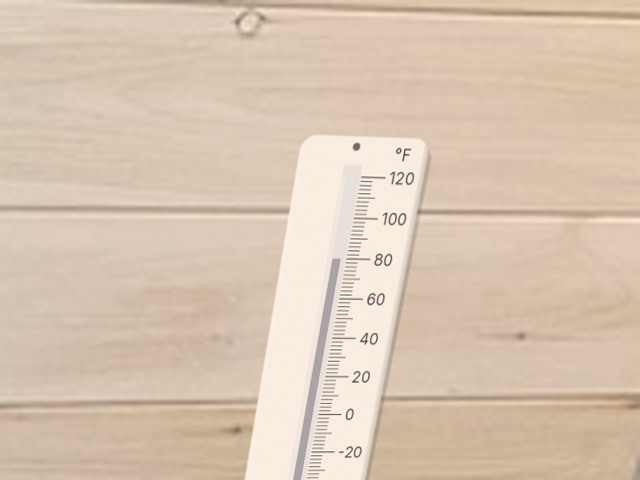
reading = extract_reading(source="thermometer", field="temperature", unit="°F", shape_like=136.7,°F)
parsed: 80,°F
